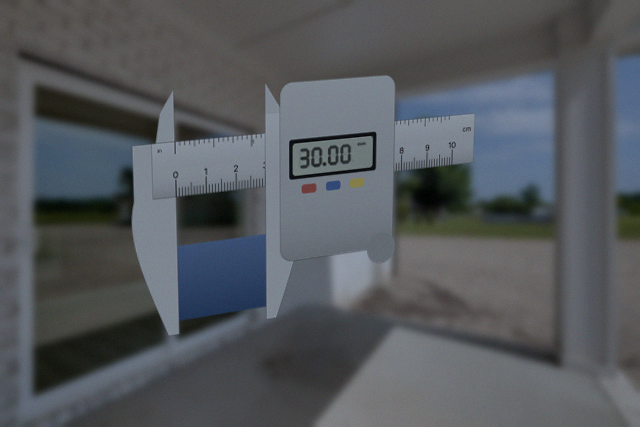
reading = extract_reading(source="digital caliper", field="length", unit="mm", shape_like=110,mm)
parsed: 30.00,mm
